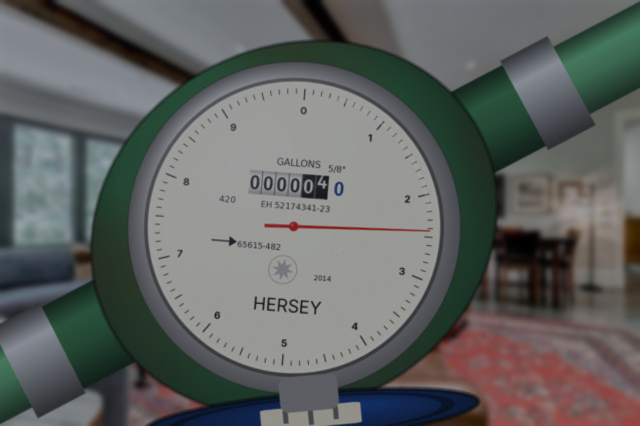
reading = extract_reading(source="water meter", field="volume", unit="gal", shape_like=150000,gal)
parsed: 42.4,gal
